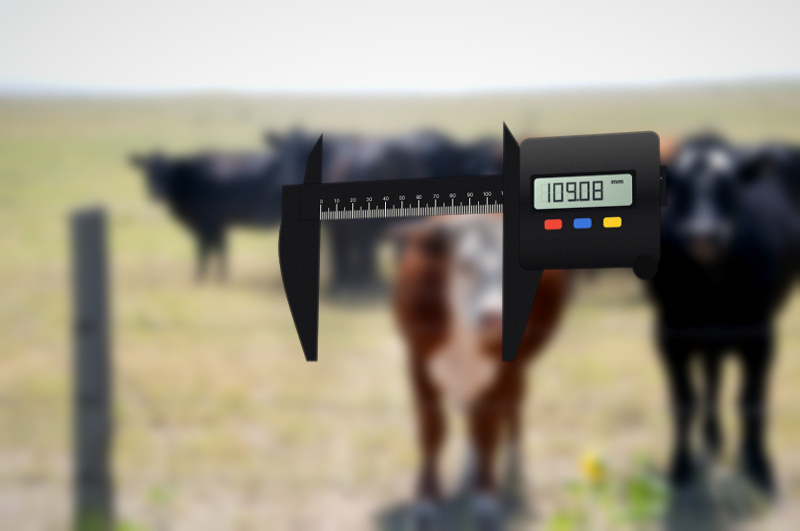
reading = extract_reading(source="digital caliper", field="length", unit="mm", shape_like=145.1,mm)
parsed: 109.08,mm
